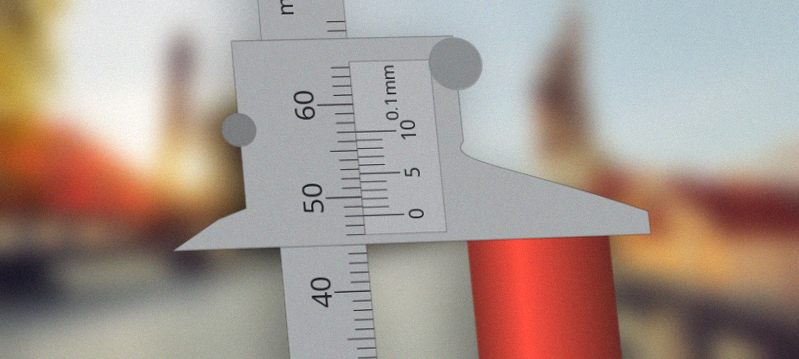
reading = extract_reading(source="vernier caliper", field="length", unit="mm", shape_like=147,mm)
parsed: 48.0,mm
